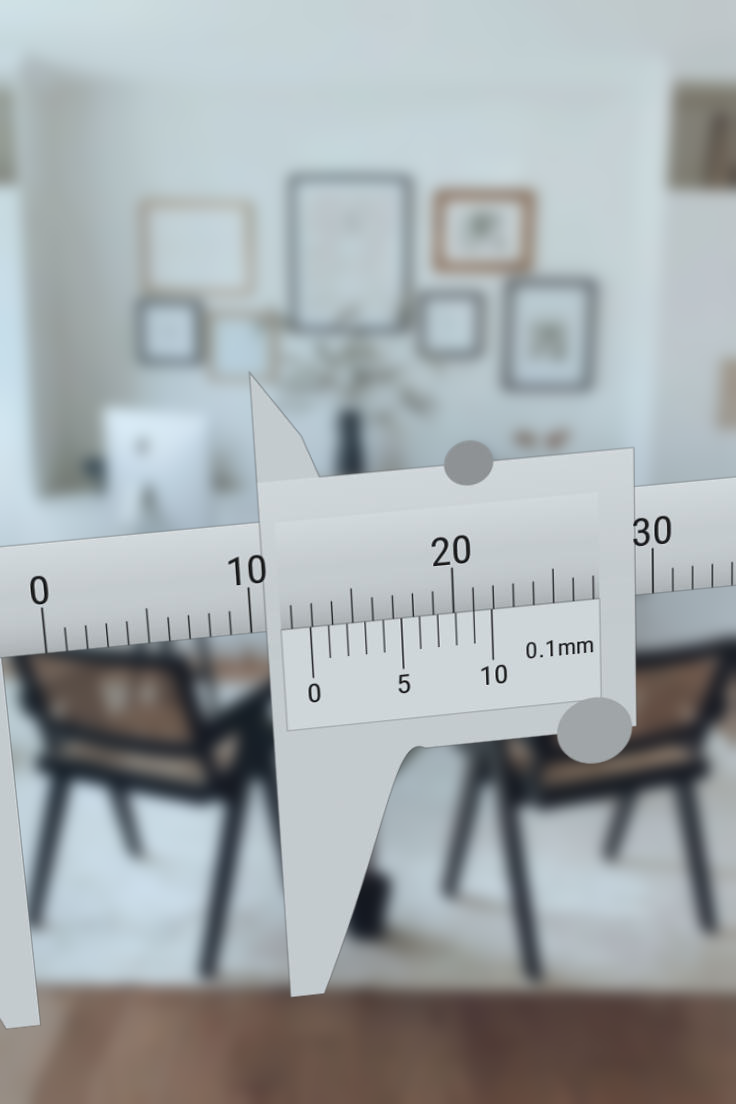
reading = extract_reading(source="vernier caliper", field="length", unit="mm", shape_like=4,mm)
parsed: 12.9,mm
